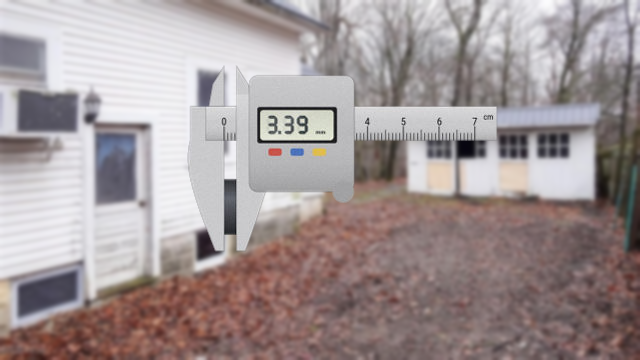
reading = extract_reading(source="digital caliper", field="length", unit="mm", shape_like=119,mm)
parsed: 3.39,mm
